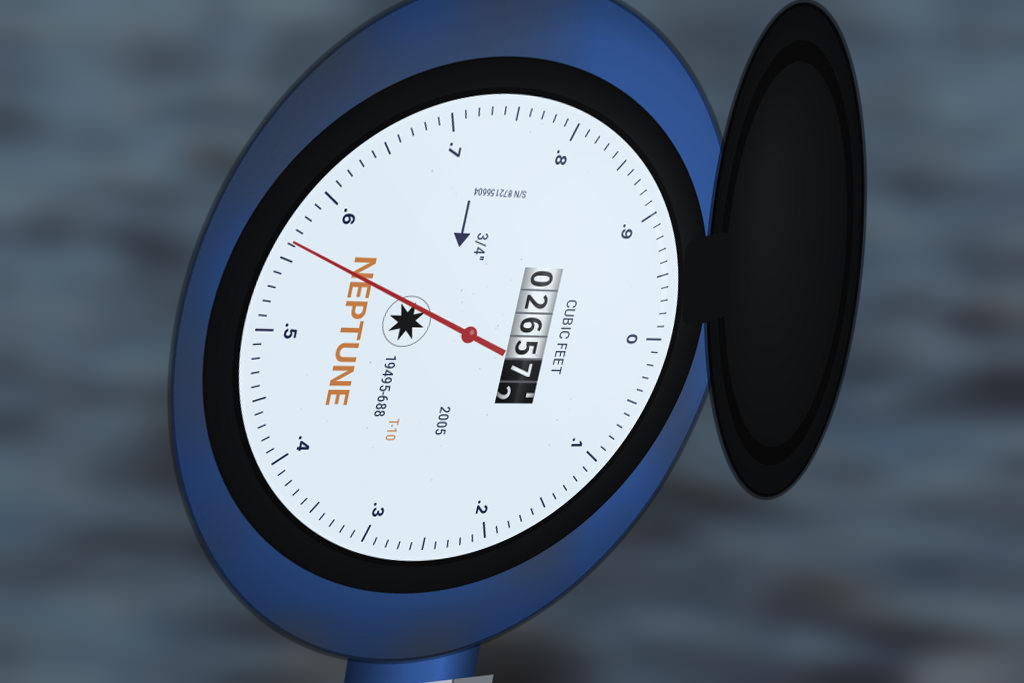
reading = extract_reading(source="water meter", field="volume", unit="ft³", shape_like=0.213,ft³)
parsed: 26571.56,ft³
